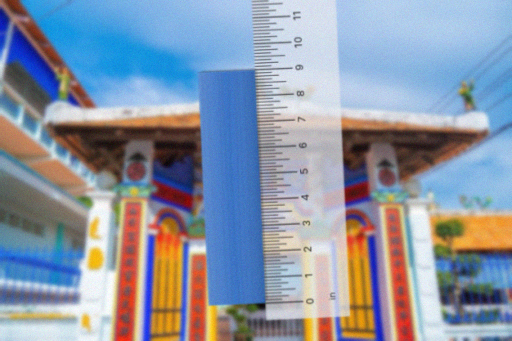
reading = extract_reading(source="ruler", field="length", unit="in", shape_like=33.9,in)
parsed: 9,in
